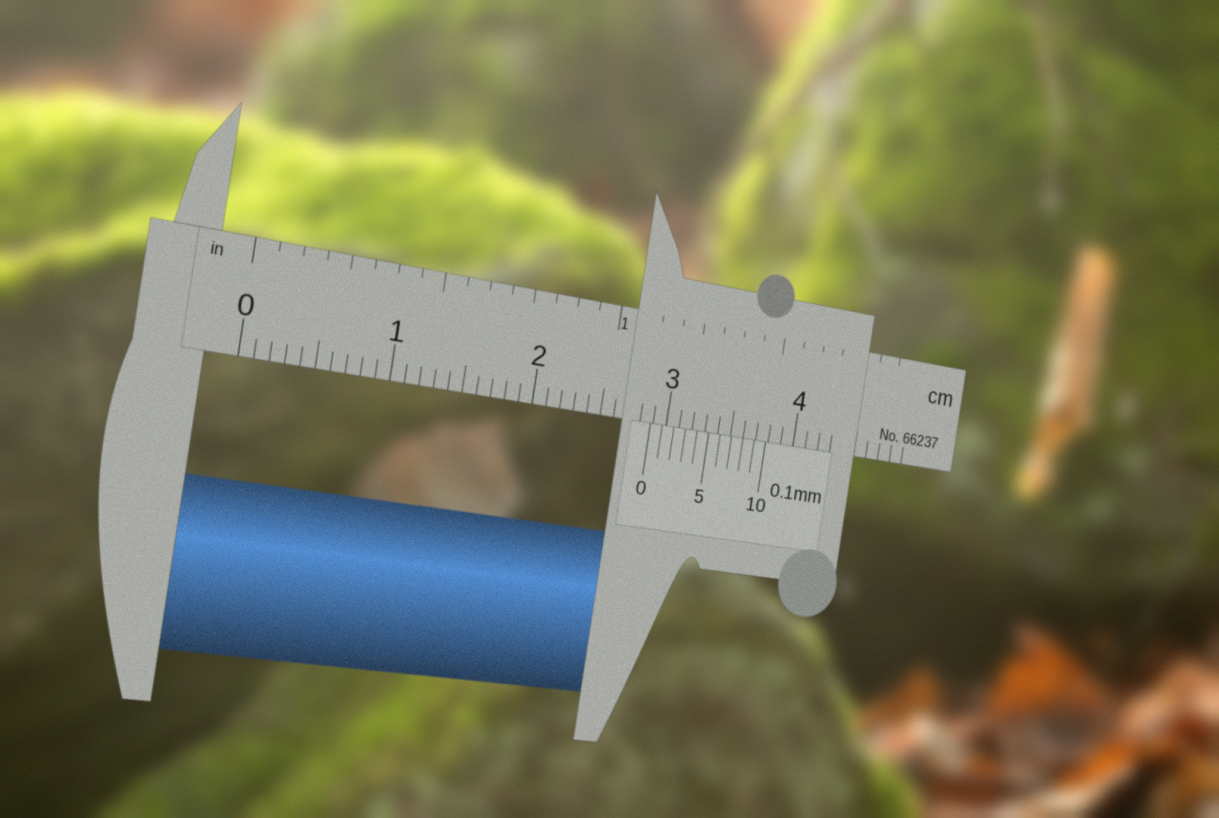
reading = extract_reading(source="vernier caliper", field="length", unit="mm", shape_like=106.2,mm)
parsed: 28.8,mm
